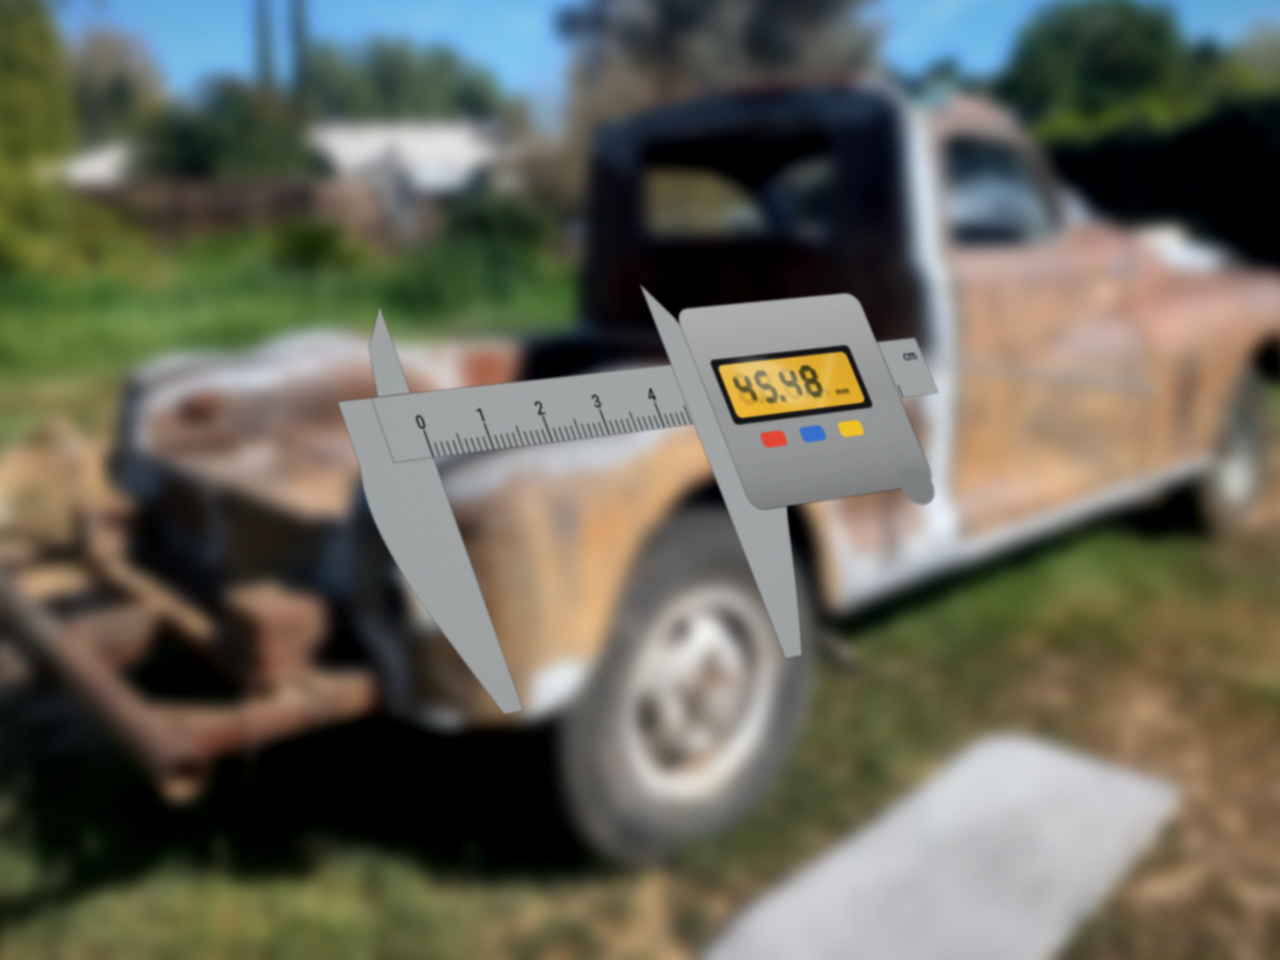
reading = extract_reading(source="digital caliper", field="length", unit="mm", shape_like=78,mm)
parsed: 45.48,mm
